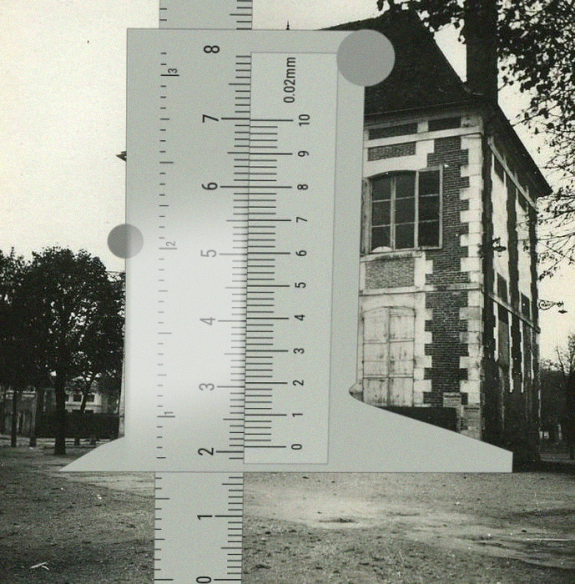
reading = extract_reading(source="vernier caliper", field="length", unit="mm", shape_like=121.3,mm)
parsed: 20.8,mm
